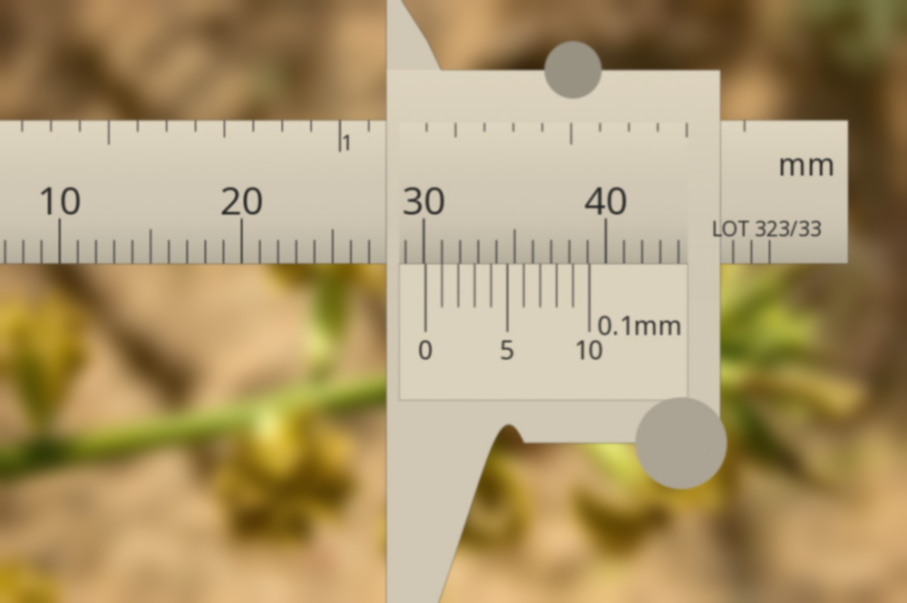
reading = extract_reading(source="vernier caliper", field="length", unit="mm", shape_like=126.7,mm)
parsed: 30.1,mm
